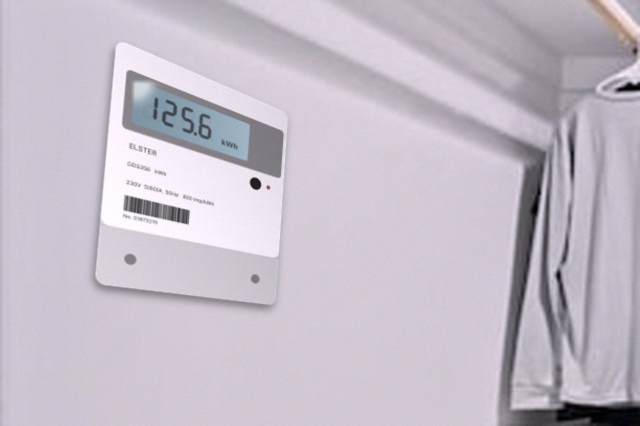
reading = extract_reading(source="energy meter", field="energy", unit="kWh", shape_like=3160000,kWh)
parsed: 125.6,kWh
